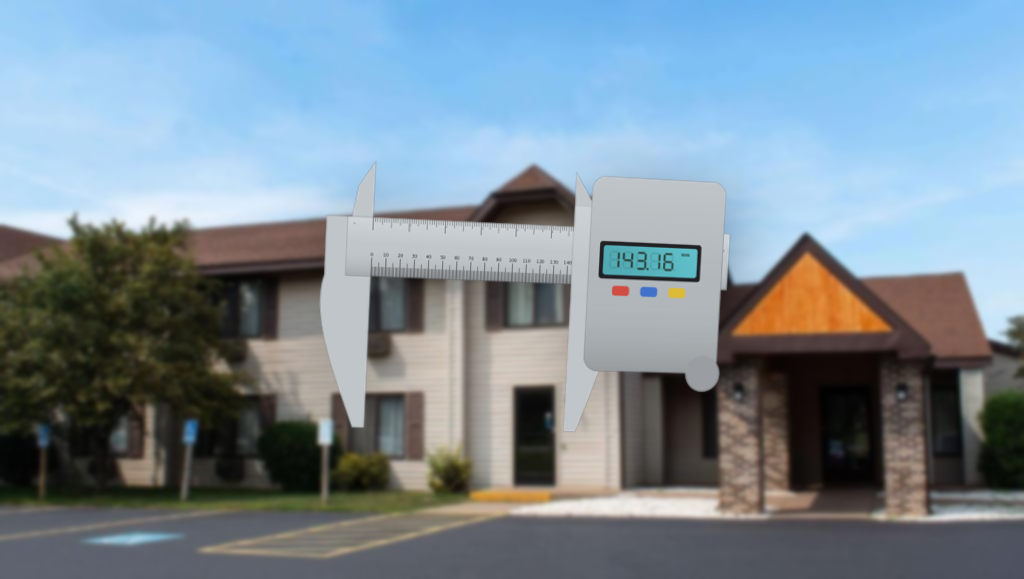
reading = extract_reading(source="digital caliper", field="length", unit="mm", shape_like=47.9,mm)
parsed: 143.16,mm
